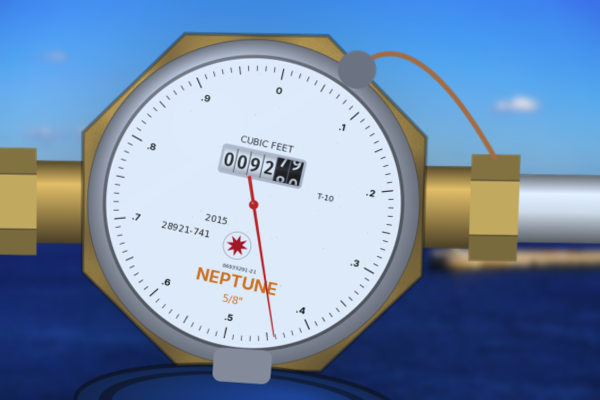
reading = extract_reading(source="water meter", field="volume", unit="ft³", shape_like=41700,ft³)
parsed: 9279.44,ft³
